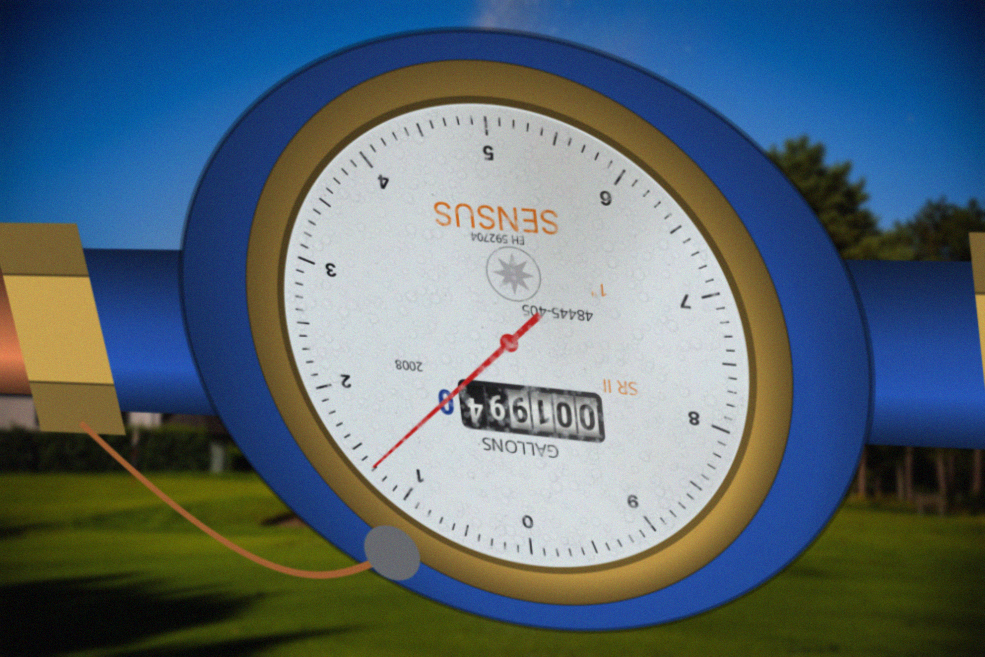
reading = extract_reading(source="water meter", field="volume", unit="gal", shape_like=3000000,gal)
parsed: 19941.3,gal
